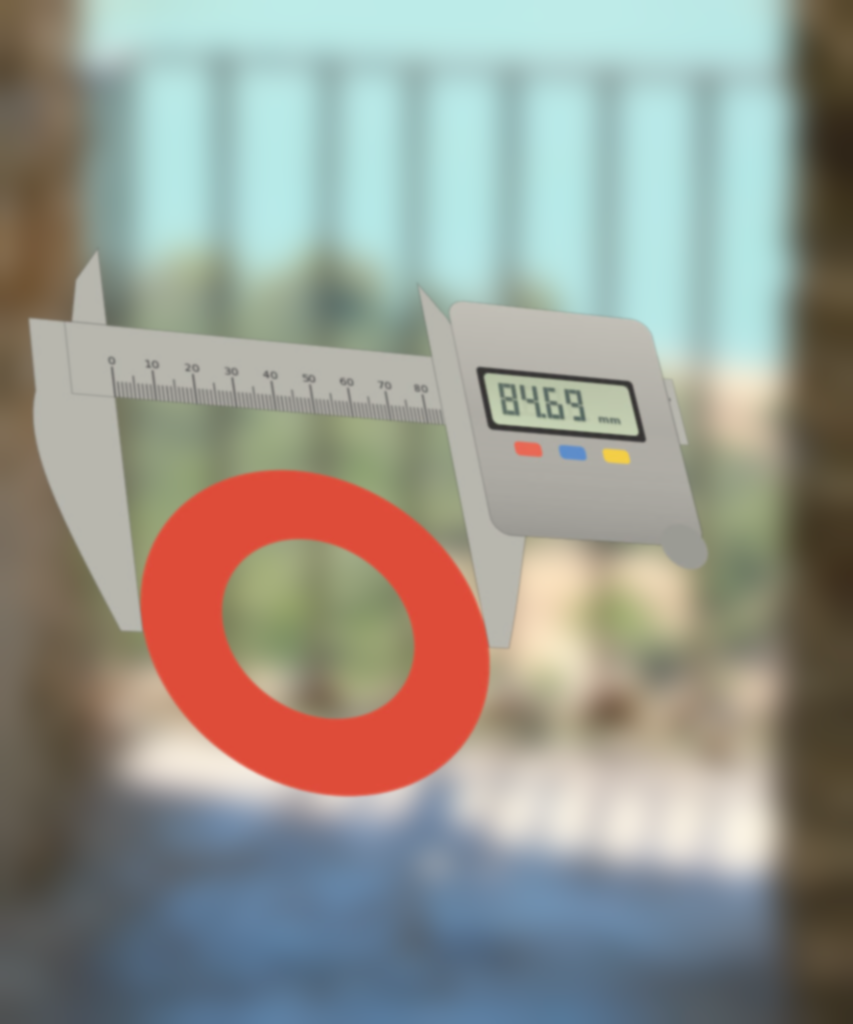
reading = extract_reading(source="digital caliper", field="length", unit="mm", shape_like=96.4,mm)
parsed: 84.69,mm
